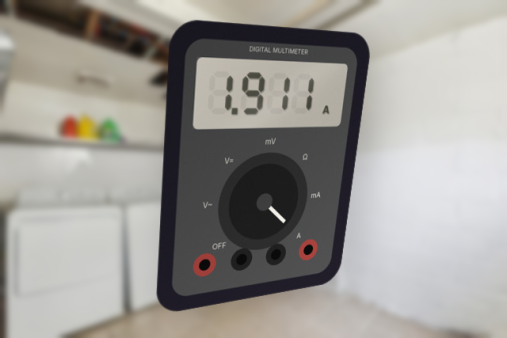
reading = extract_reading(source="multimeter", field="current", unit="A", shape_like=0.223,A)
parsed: 1.911,A
